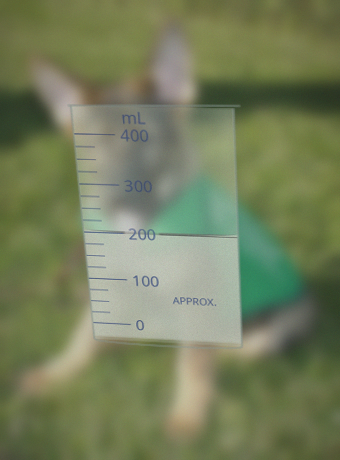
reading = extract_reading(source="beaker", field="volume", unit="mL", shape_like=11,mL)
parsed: 200,mL
